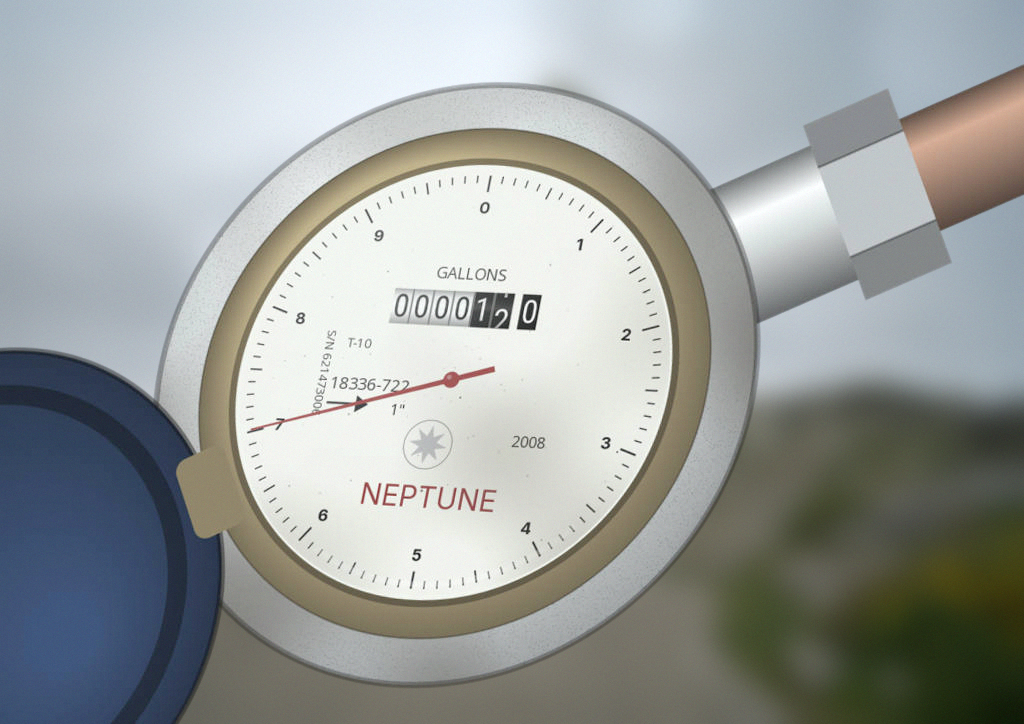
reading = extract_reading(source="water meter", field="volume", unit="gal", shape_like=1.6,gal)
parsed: 117.0,gal
